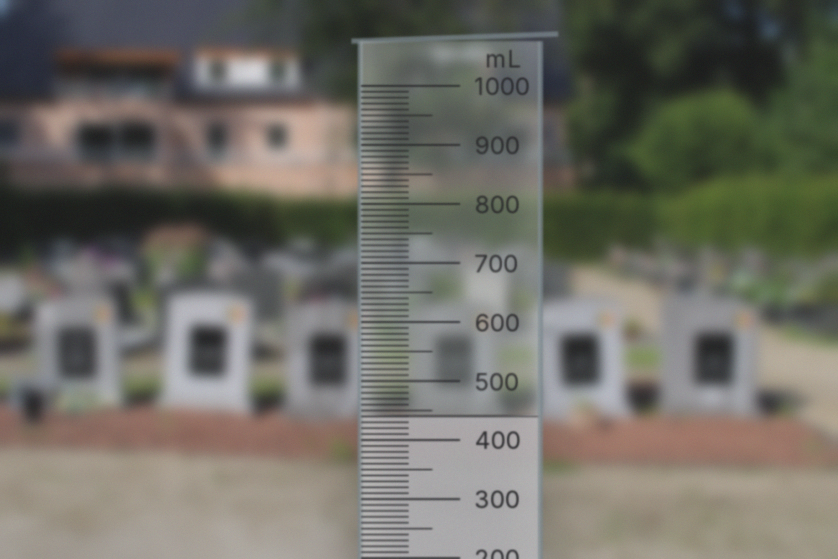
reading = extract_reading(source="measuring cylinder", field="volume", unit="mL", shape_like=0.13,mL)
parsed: 440,mL
